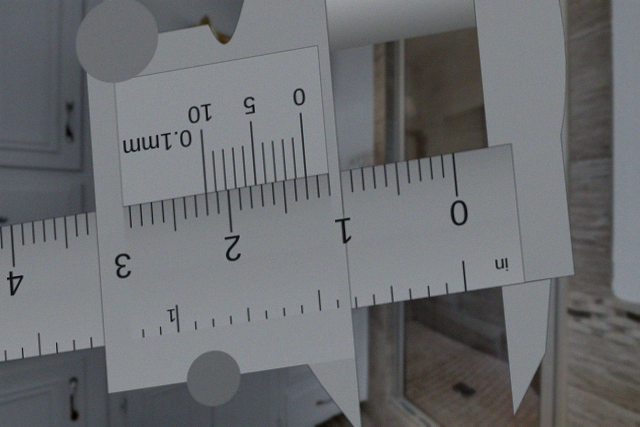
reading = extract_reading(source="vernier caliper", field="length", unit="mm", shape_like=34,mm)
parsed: 13.0,mm
